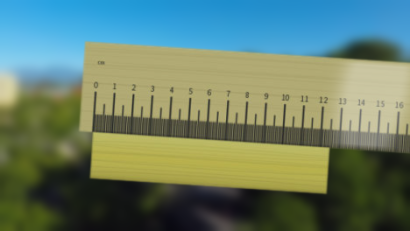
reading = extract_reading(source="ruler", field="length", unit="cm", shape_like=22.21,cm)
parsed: 12.5,cm
